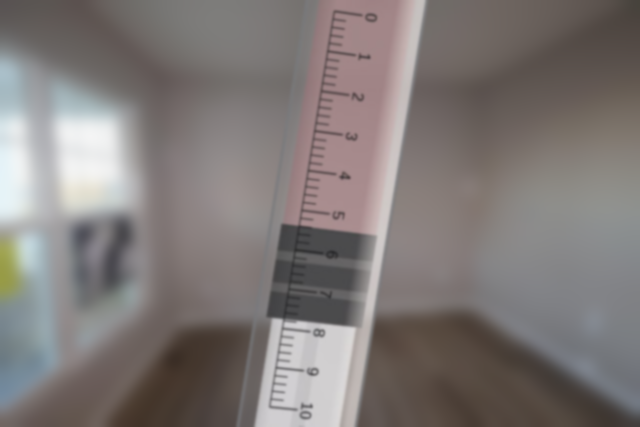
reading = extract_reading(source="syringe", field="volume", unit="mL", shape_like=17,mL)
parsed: 5.4,mL
